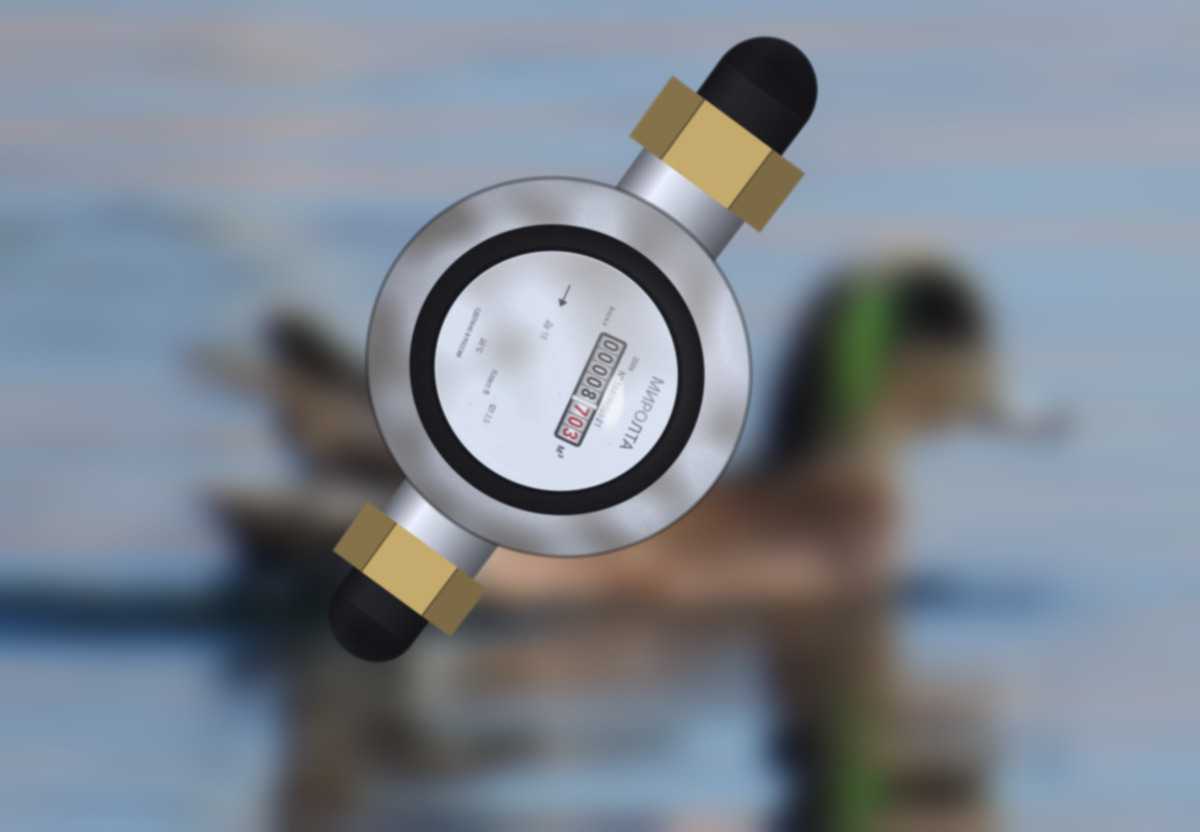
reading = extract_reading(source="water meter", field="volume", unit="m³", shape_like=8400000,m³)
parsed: 8.703,m³
